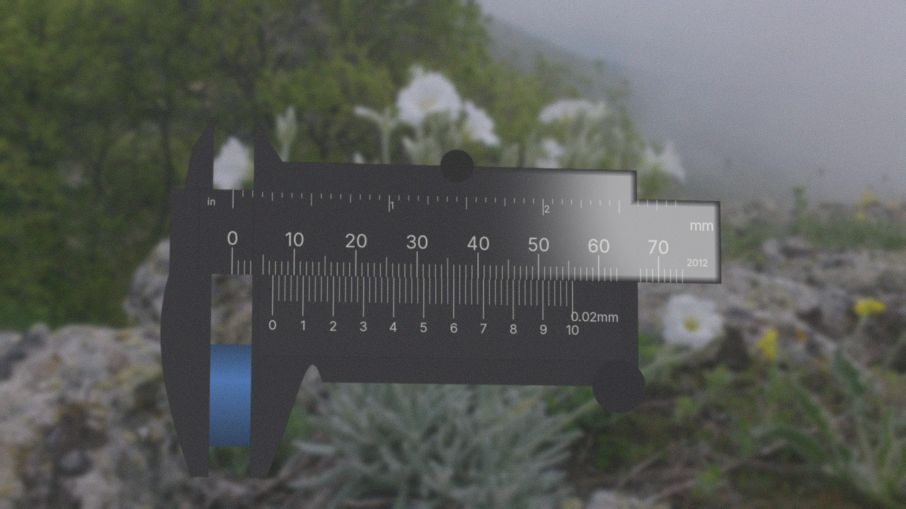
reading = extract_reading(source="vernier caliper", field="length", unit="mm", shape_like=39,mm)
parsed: 6.6,mm
